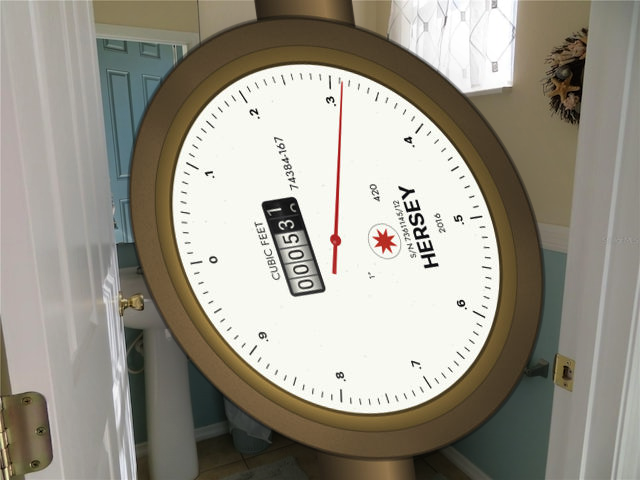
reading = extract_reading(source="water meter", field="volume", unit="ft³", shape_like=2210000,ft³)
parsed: 531.31,ft³
